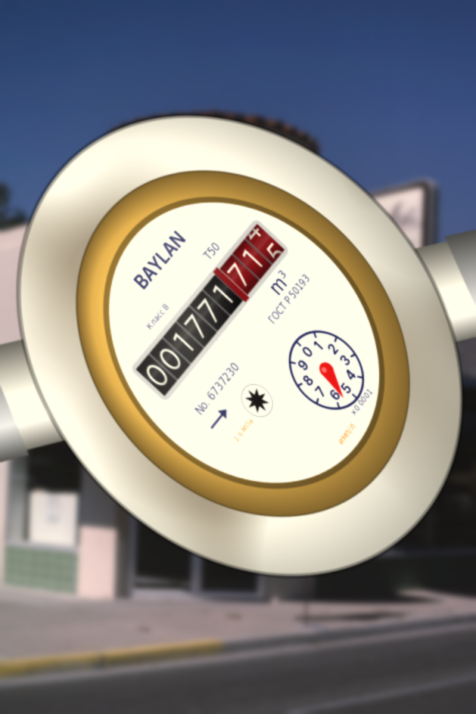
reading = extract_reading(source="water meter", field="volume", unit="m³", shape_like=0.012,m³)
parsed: 1771.7145,m³
